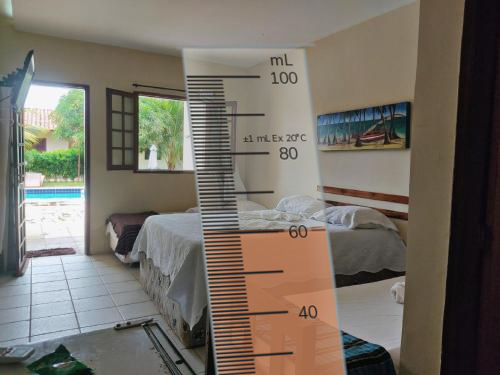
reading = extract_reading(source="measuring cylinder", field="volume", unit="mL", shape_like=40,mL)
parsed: 60,mL
